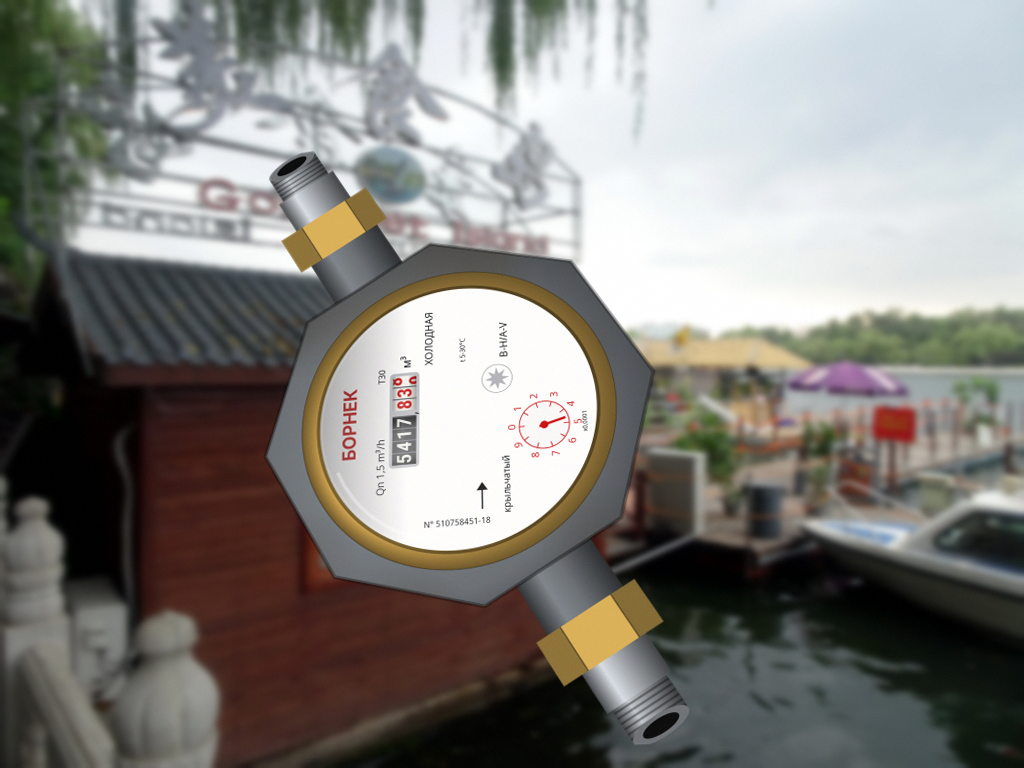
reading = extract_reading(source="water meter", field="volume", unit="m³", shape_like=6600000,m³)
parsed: 5417.8384,m³
